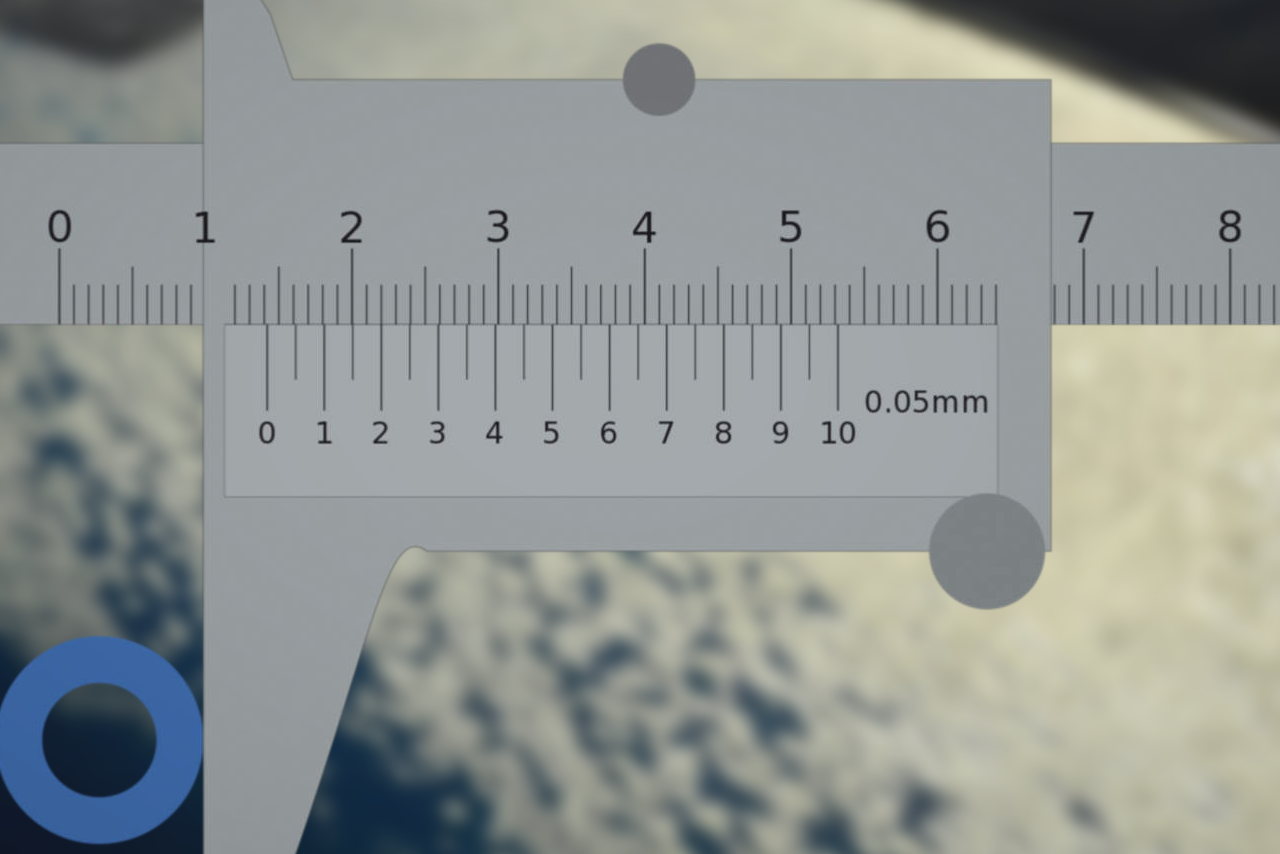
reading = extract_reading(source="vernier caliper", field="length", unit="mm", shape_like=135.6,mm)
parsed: 14.2,mm
